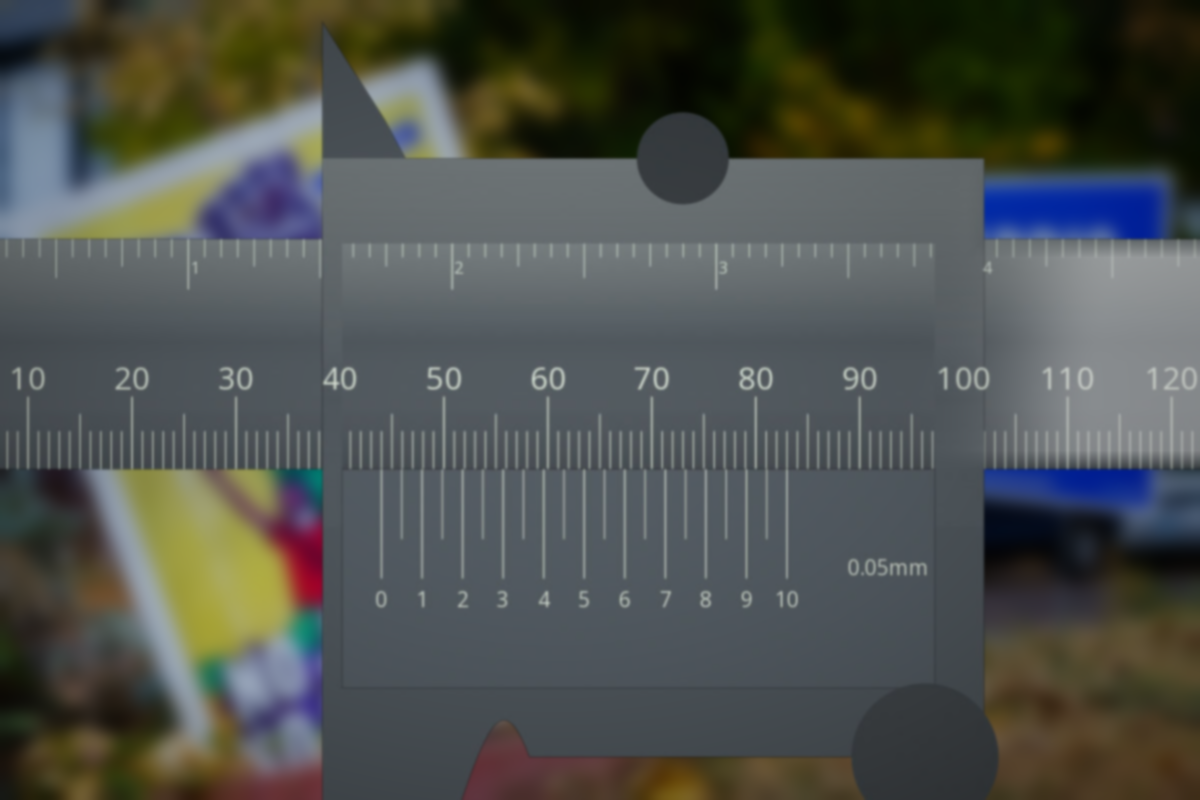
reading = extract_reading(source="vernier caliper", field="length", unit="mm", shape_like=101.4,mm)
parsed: 44.0,mm
